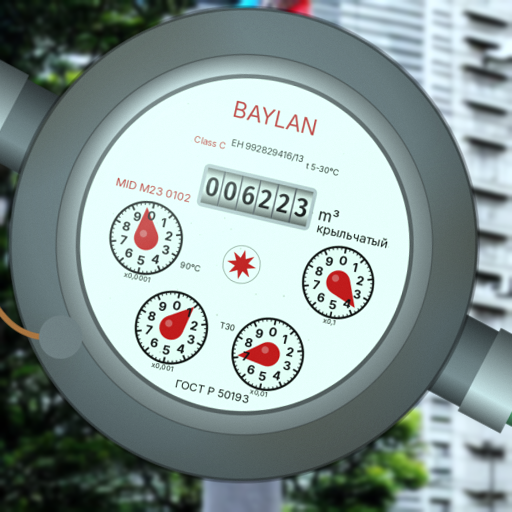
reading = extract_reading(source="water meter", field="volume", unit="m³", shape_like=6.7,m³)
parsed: 6223.3709,m³
